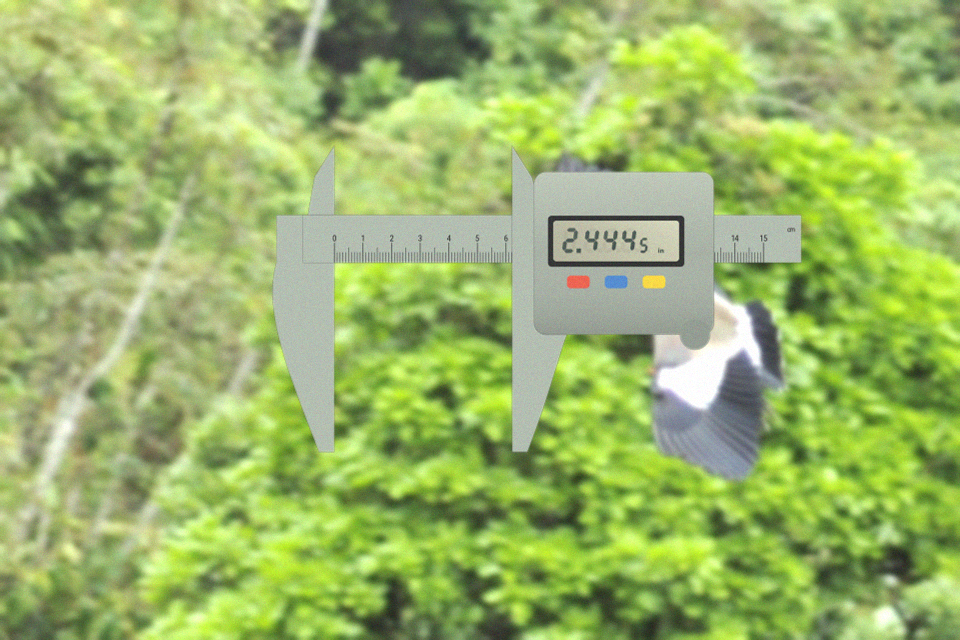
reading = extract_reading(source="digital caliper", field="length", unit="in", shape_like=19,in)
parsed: 2.4445,in
